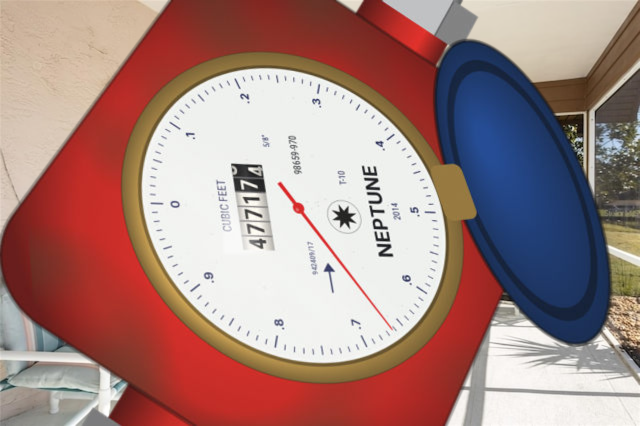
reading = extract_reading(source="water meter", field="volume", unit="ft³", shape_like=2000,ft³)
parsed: 477173.66,ft³
